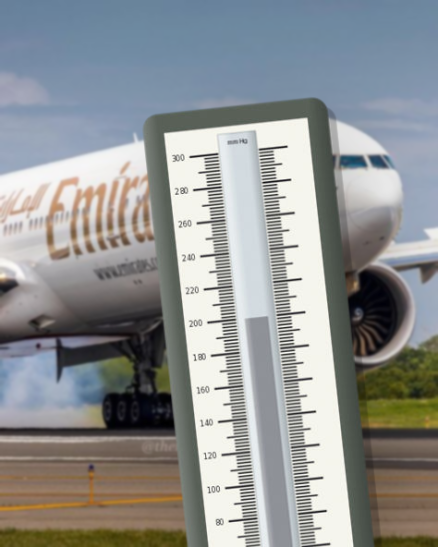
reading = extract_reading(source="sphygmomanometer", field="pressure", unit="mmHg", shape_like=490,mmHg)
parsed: 200,mmHg
